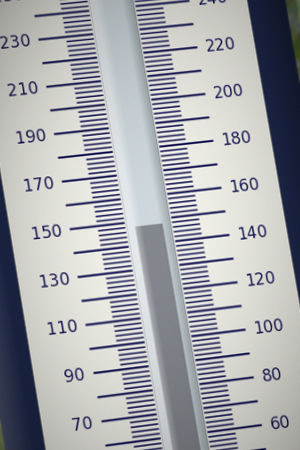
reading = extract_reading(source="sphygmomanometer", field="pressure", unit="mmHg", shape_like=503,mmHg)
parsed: 148,mmHg
